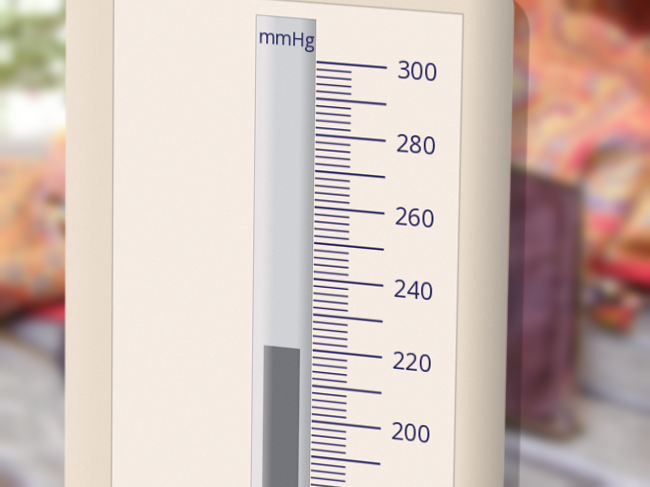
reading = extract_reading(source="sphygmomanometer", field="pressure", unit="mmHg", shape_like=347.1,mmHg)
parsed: 220,mmHg
